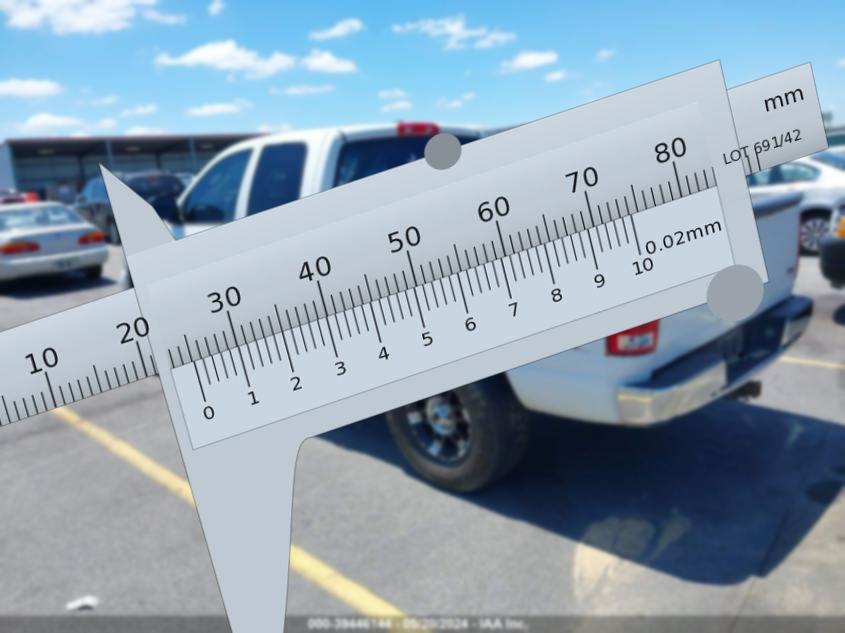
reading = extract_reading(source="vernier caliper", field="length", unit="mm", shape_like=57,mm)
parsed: 25.2,mm
